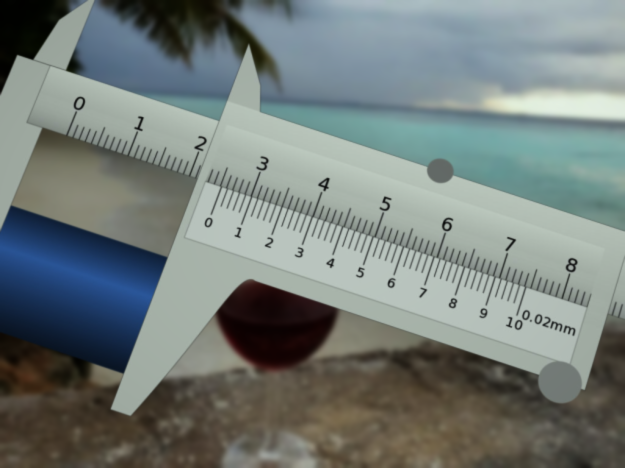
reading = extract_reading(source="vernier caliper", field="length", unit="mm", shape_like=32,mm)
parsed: 25.2,mm
